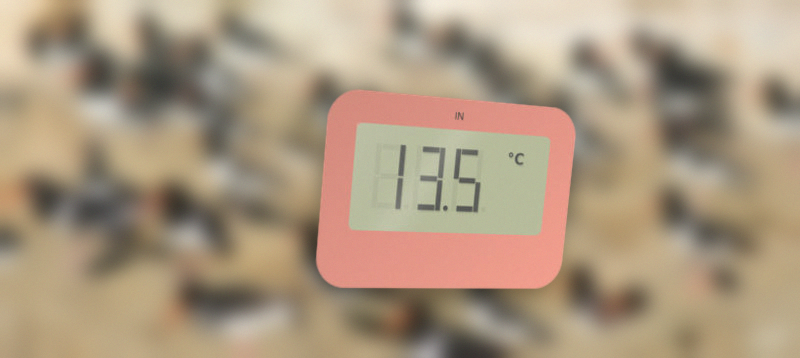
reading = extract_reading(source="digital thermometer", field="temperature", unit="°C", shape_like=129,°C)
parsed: 13.5,°C
